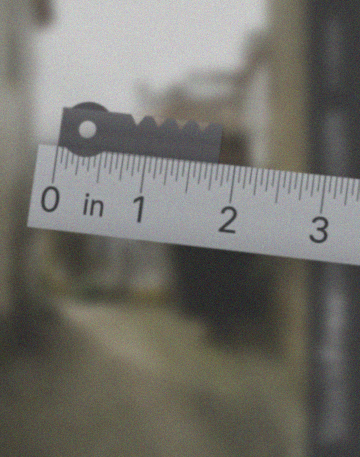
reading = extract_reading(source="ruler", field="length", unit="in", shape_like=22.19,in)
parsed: 1.8125,in
